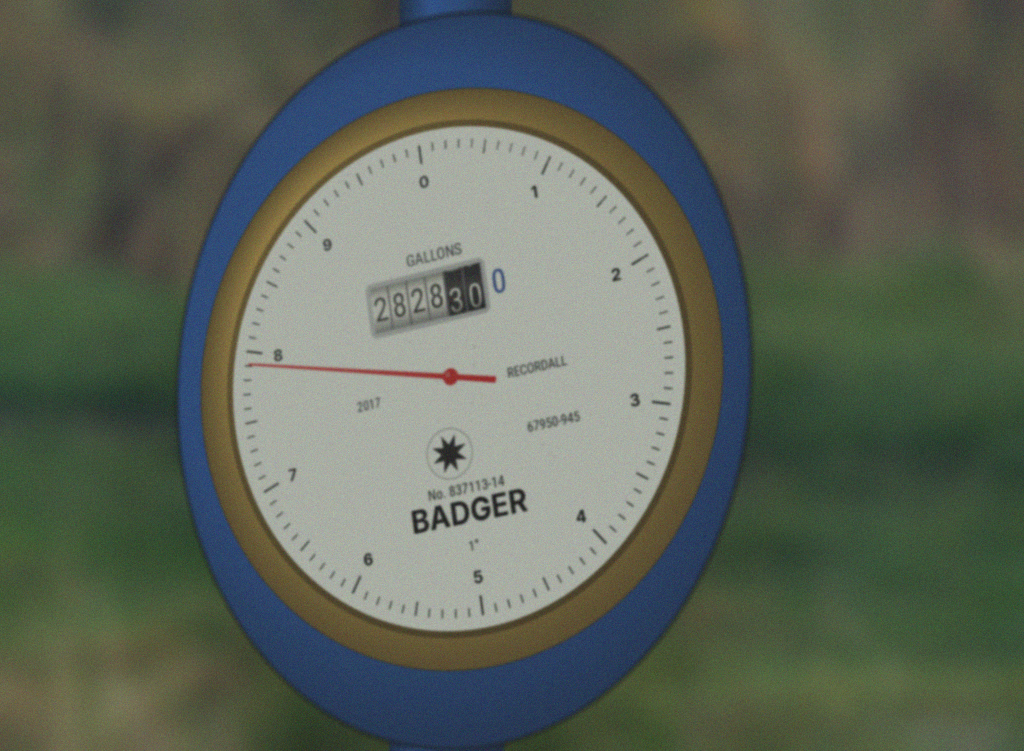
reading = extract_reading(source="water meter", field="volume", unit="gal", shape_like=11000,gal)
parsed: 2828297.9,gal
